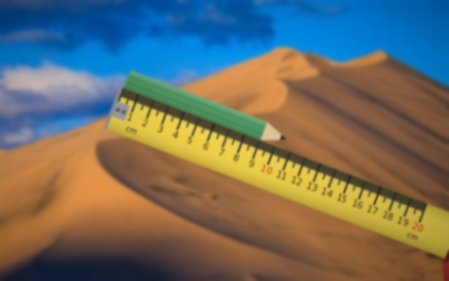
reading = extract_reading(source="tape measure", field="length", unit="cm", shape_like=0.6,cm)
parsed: 10.5,cm
